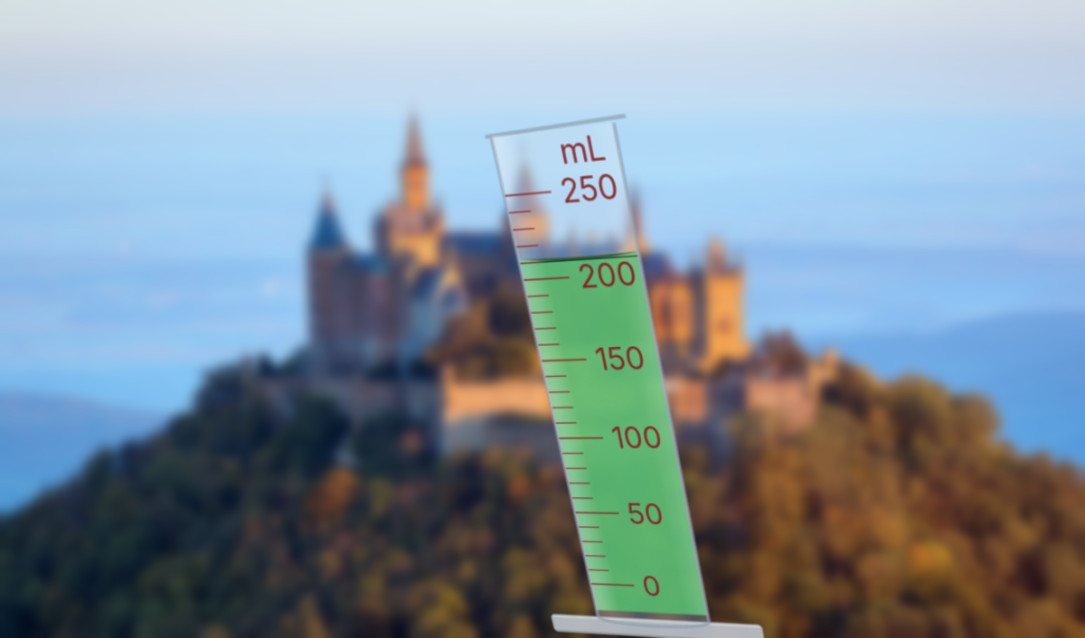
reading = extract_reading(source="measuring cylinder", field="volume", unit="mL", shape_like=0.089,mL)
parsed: 210,mL
